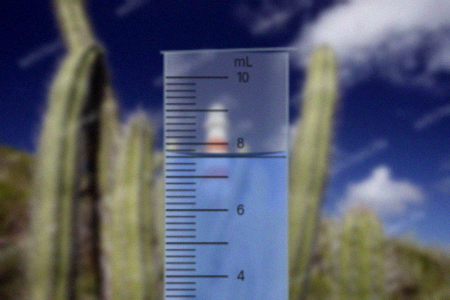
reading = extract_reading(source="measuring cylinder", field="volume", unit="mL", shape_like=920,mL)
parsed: 7.6,mL
